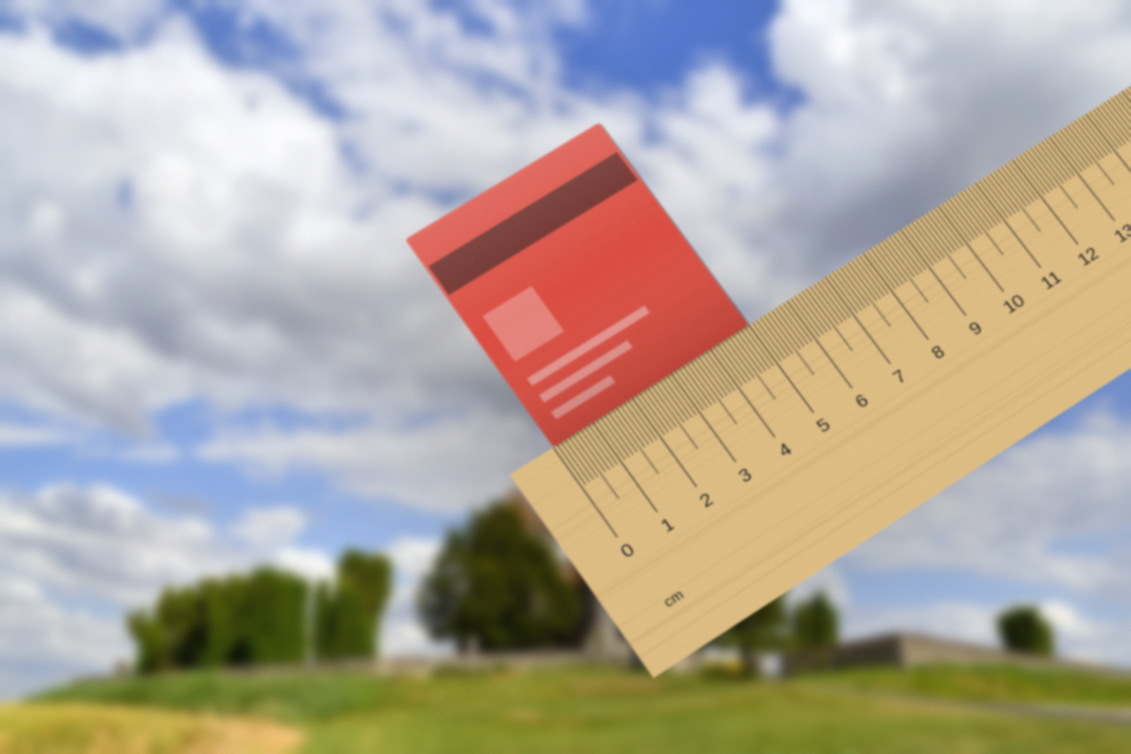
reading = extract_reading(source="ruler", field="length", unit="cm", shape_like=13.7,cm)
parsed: 5,cm
